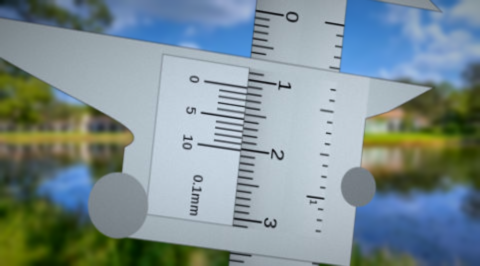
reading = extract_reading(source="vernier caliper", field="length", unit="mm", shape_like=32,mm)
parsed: 11.2,mm
